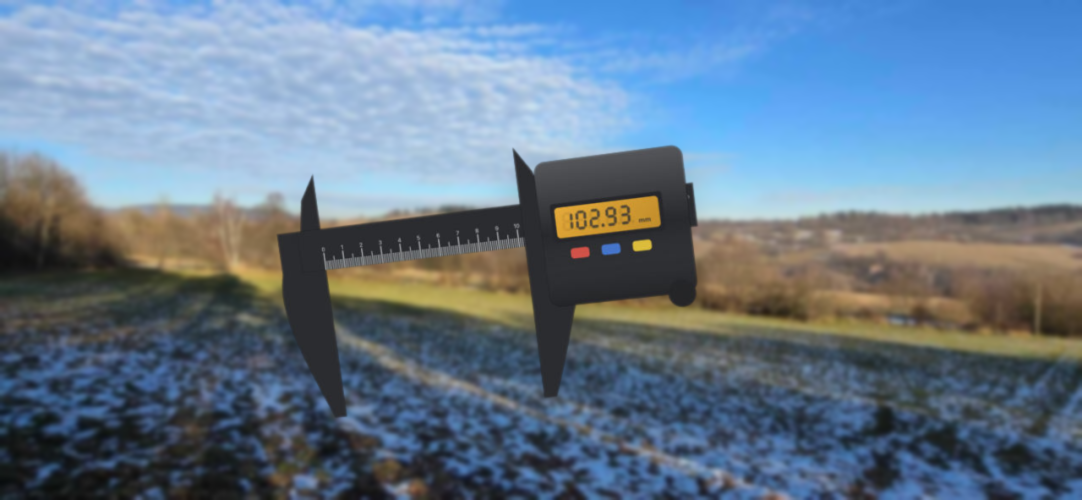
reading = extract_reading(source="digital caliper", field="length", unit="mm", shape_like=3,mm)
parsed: 102.93,mm
